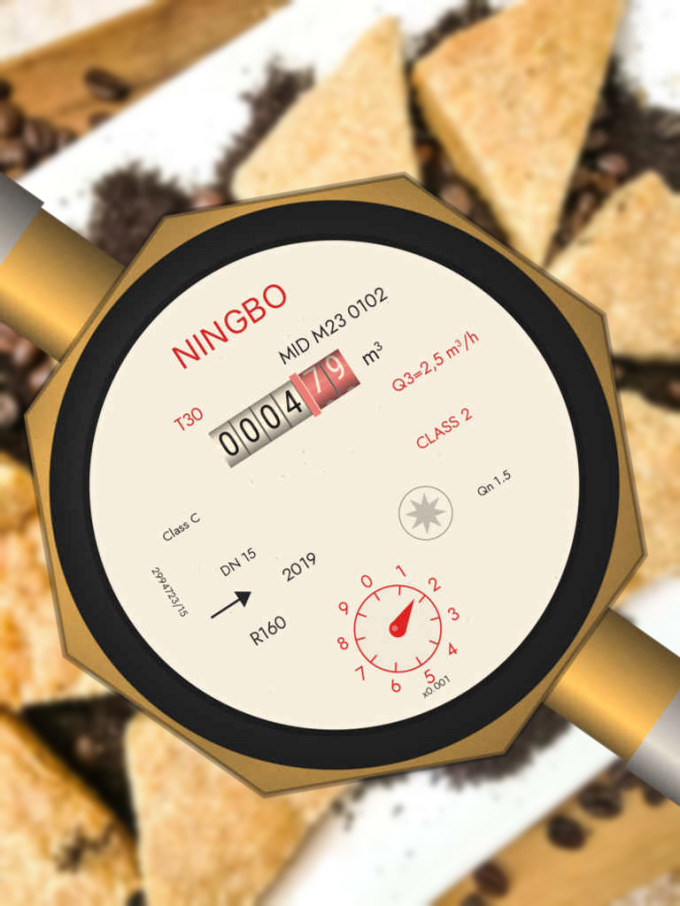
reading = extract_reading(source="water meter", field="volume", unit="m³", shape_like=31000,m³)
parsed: 4.791,m³
